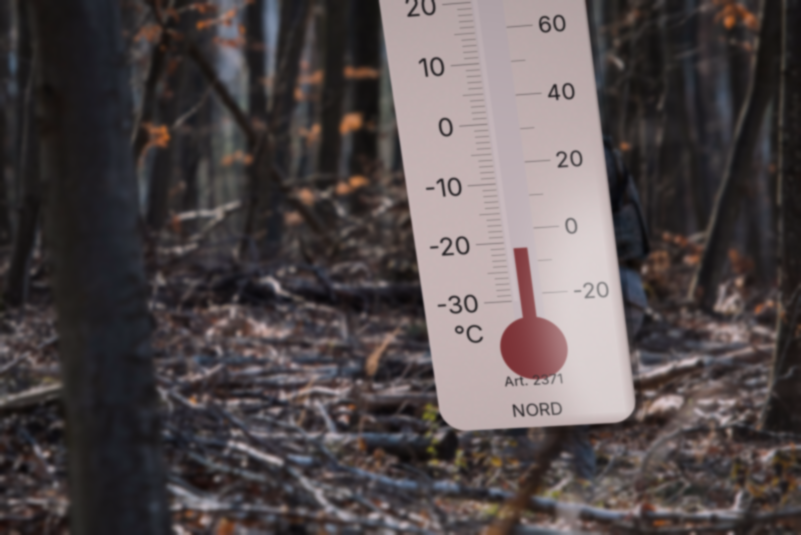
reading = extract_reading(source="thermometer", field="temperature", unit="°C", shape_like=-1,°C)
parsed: -21,°C
